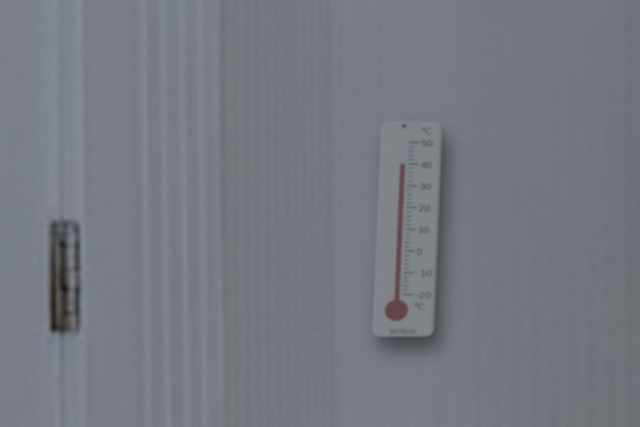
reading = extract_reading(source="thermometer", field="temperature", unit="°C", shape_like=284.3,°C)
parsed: 40,°C
